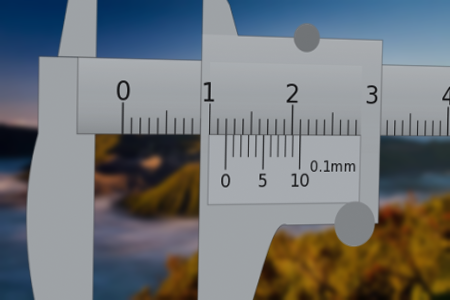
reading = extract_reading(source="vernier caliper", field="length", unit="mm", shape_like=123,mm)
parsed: 12.0,mm
